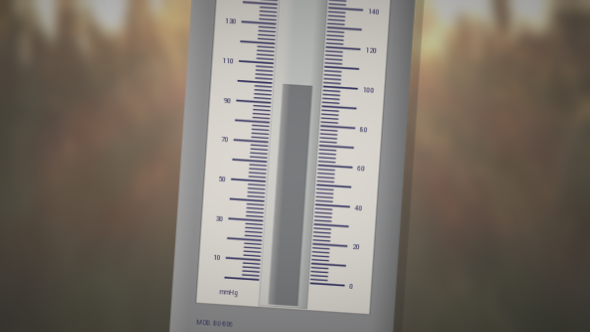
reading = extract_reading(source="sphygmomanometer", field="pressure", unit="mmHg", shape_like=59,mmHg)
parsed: 100,mmHg
